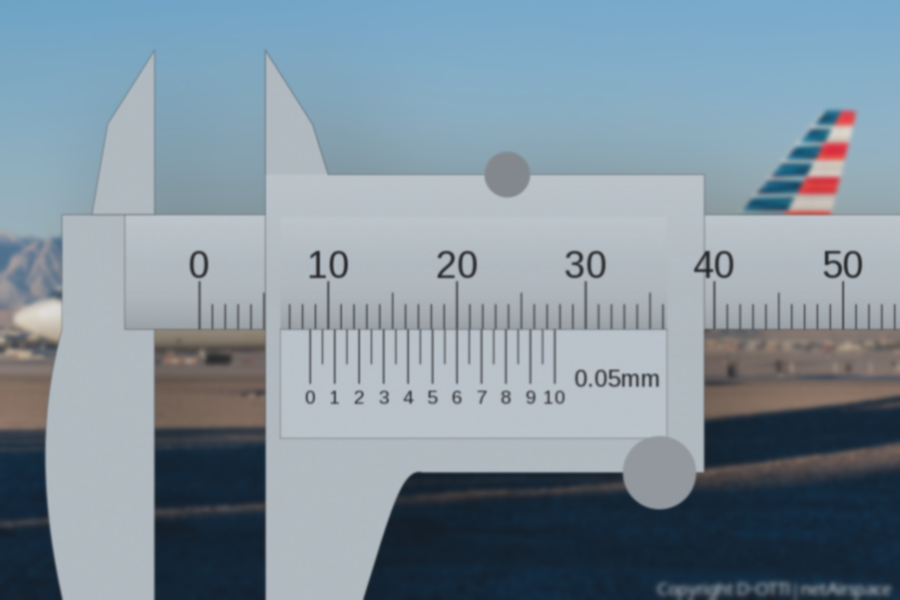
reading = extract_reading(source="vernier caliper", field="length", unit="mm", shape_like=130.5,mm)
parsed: 8.6,mm
